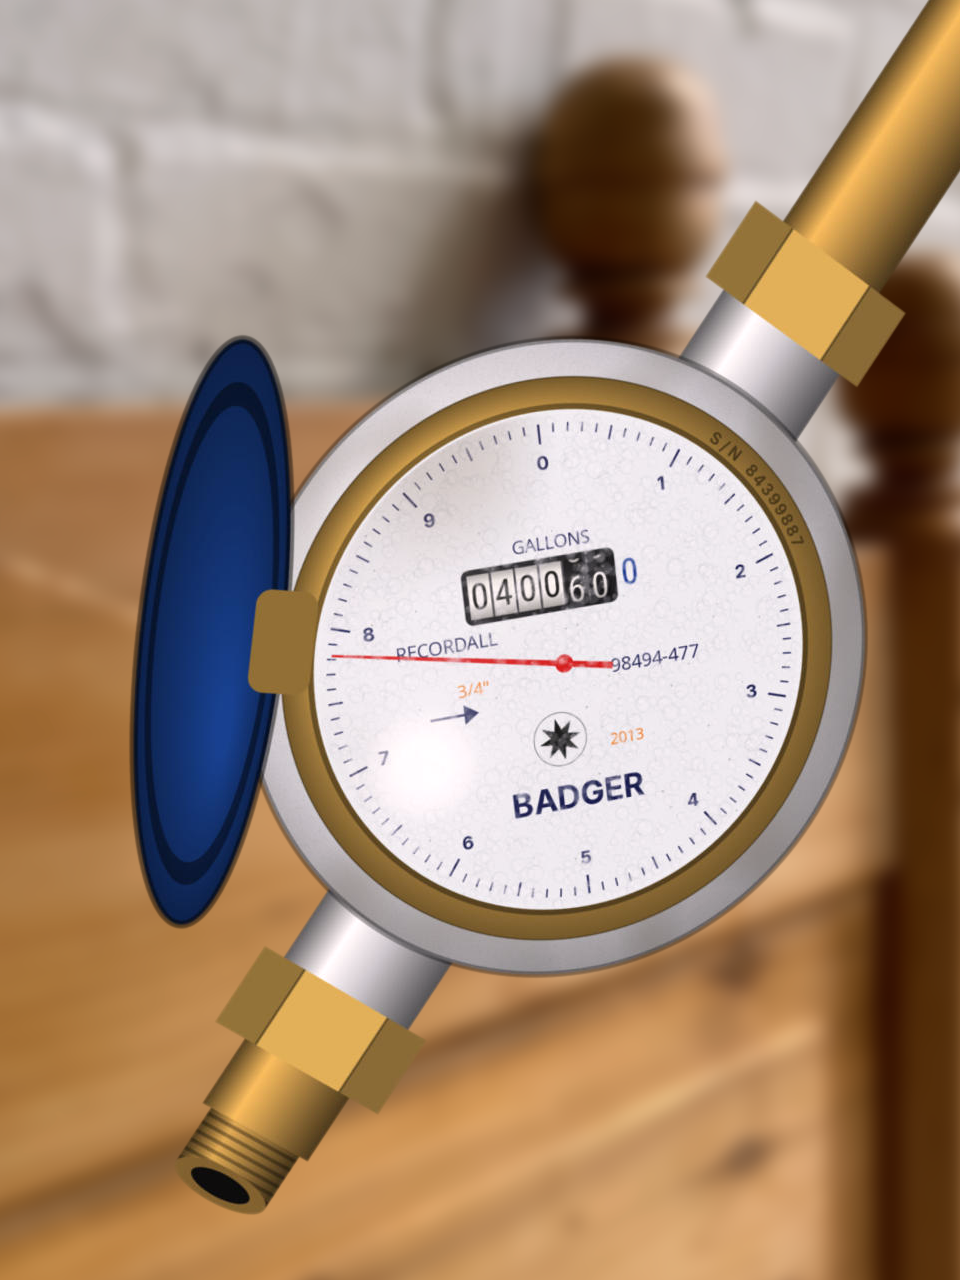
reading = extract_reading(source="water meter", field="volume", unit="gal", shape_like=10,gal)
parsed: 400597.8,gal
